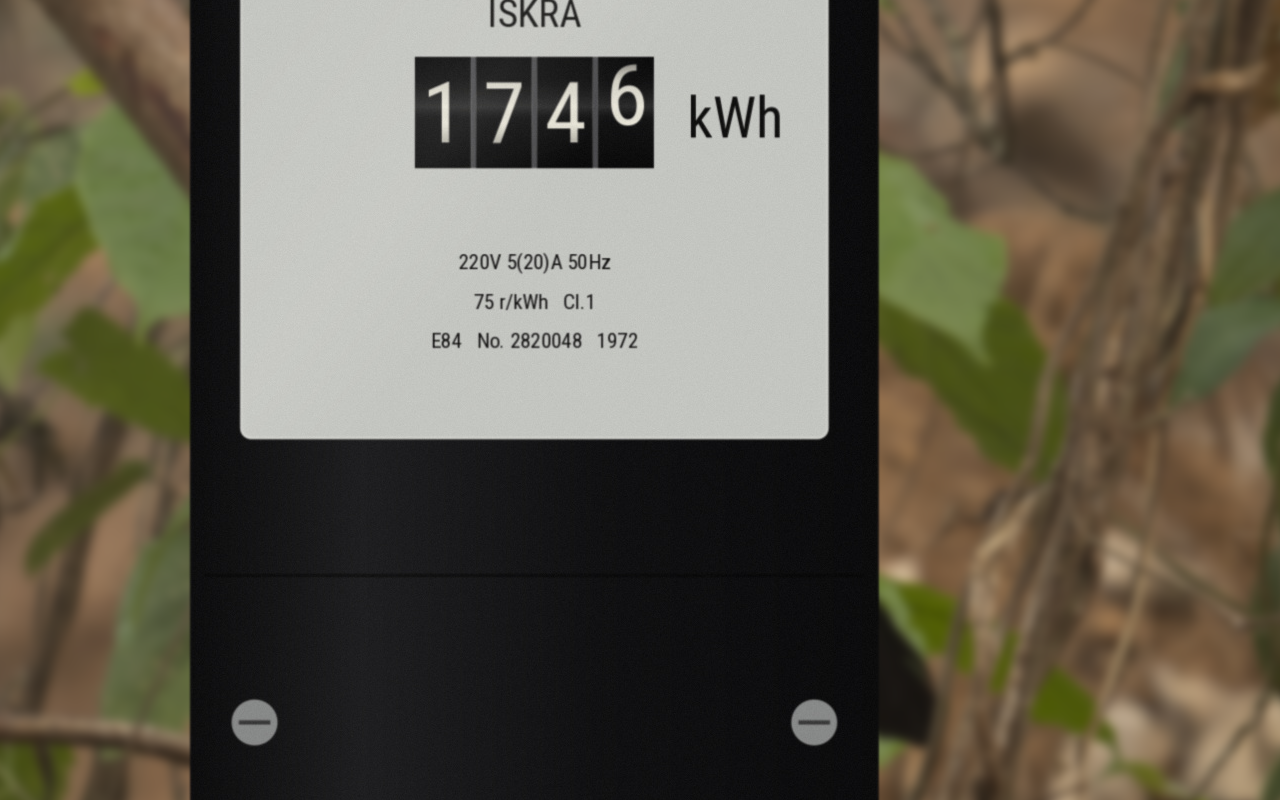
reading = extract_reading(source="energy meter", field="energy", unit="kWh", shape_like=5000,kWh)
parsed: 1746,kWh
